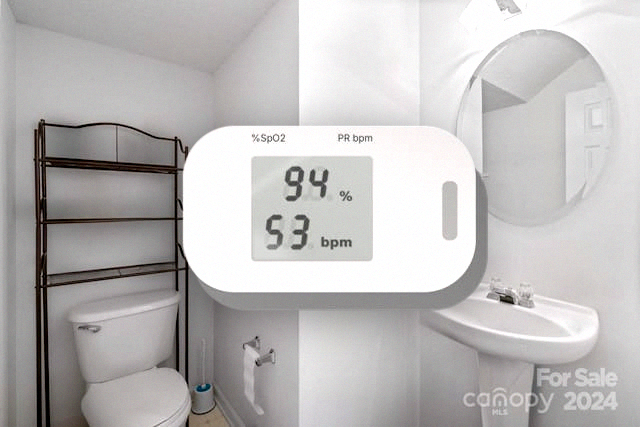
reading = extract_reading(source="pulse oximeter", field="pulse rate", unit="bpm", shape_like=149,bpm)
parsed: 53,bpm
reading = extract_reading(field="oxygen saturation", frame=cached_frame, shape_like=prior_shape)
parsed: 94,%
